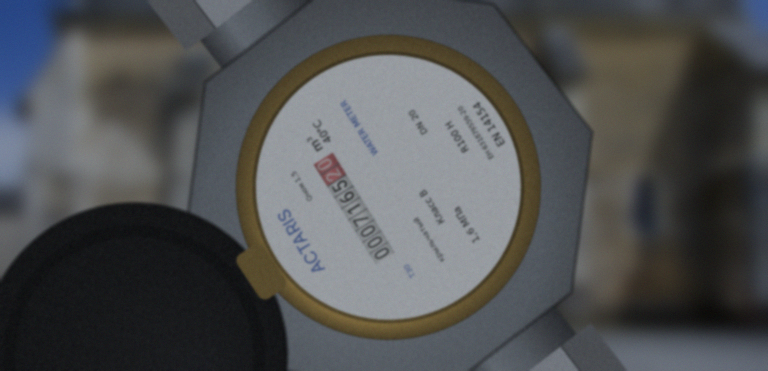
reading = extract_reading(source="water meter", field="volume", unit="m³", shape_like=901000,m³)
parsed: 7165.20,m³
